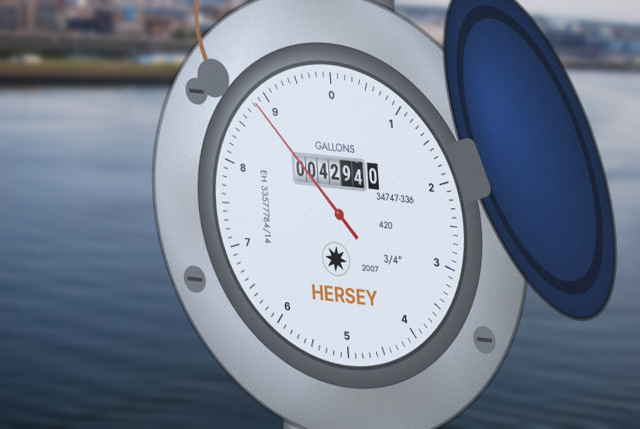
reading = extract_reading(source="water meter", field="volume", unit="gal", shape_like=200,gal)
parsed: 42938.8,gal
